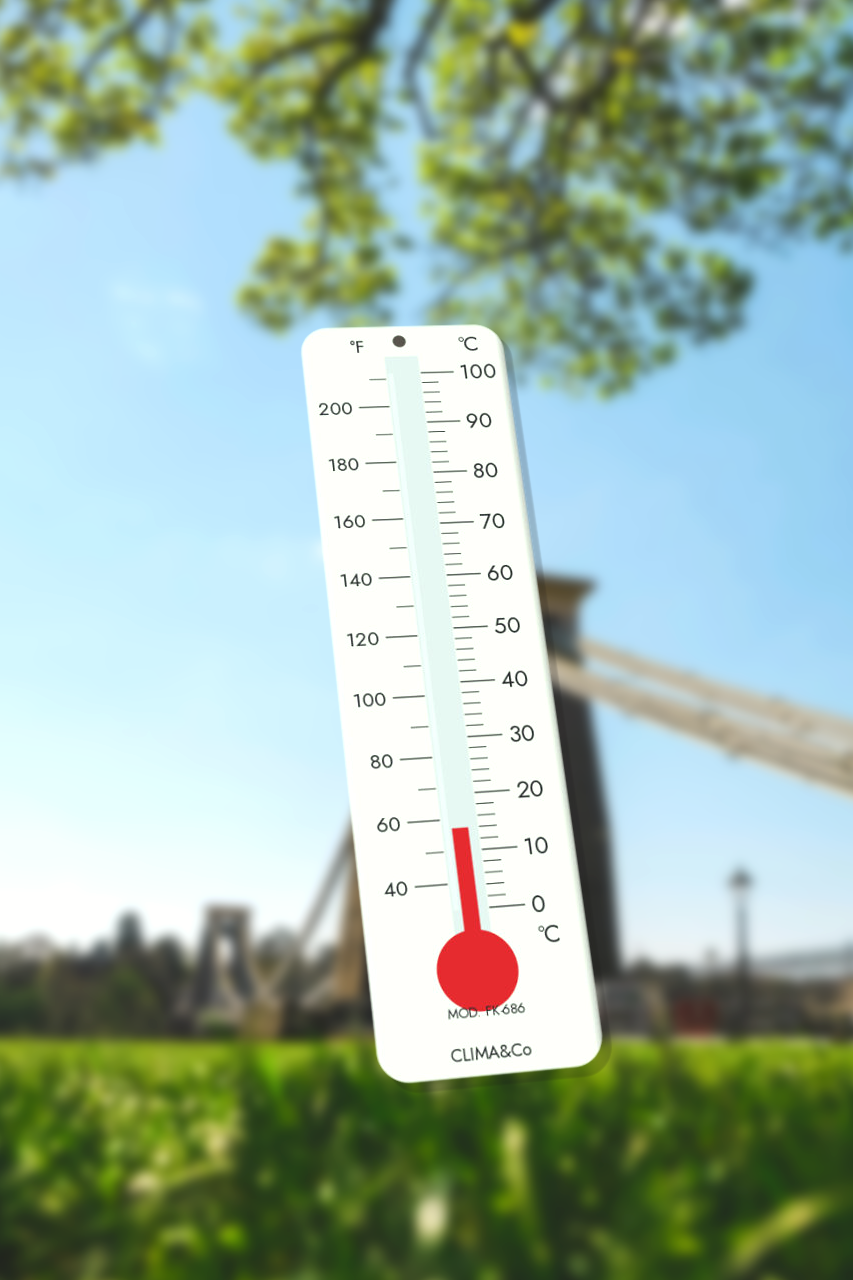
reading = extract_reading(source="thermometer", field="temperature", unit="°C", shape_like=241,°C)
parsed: 14,°C
